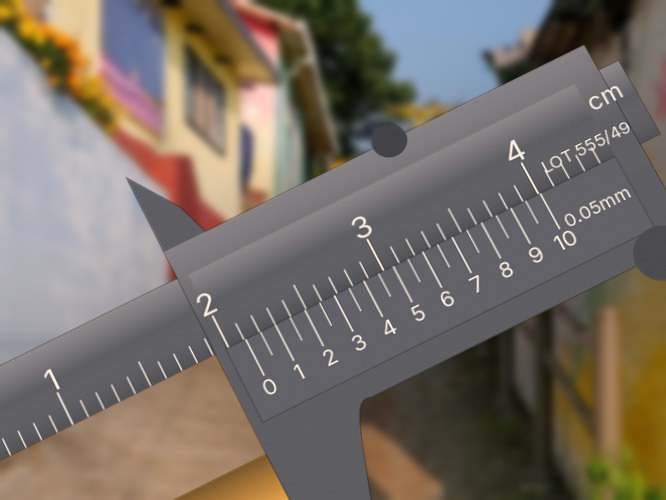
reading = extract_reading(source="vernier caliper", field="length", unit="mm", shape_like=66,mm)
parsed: 21.1,mm
